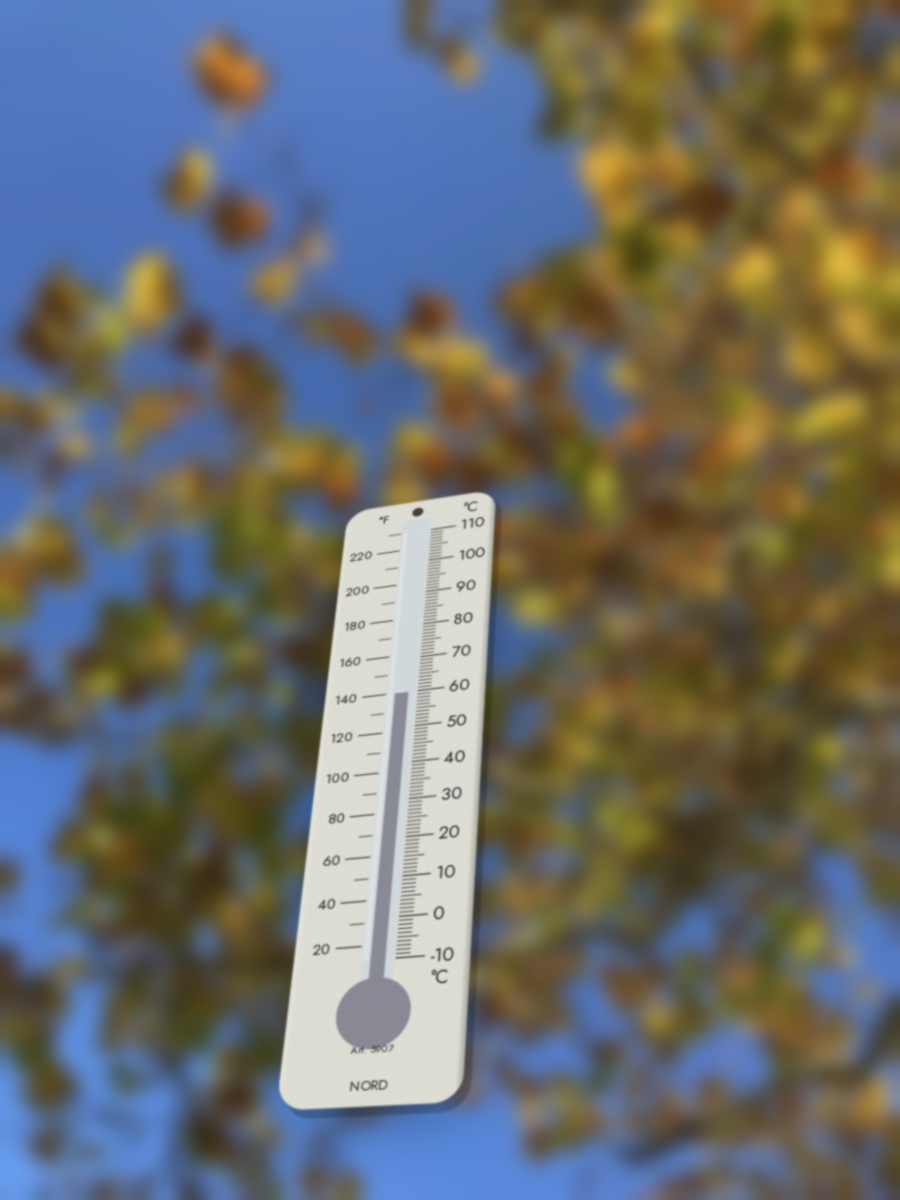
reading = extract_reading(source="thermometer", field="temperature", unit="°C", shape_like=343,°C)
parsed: 60,°C
